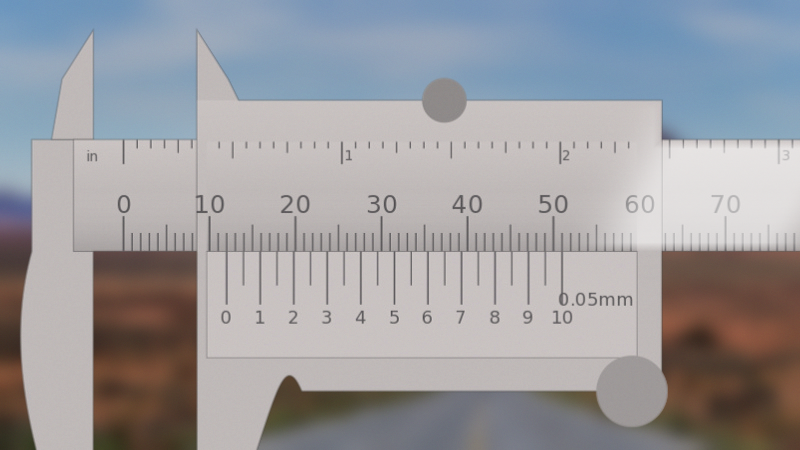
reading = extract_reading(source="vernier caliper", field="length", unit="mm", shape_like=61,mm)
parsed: 12.0,mm
